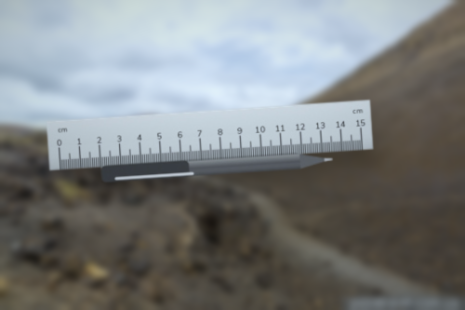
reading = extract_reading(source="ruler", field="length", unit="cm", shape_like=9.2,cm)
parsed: 11.5,cm
